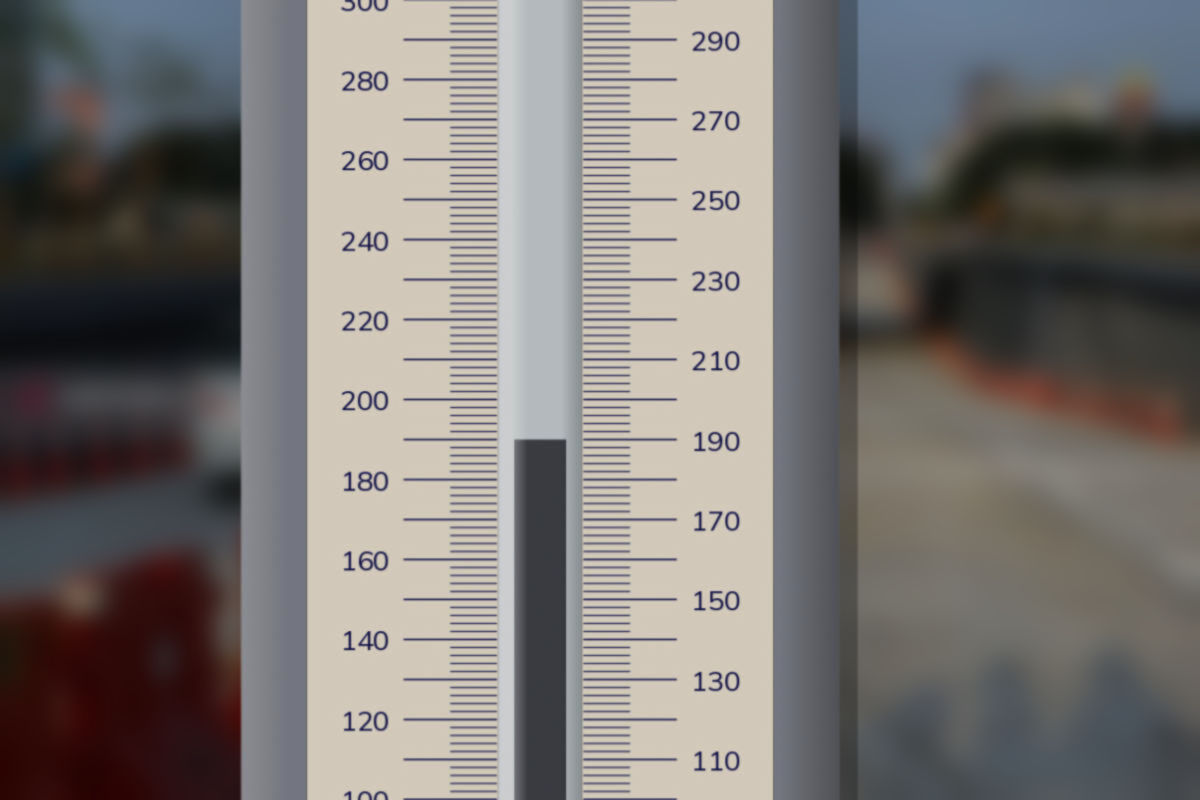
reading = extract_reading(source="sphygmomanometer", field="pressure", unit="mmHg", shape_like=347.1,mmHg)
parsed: 190,mmHg
